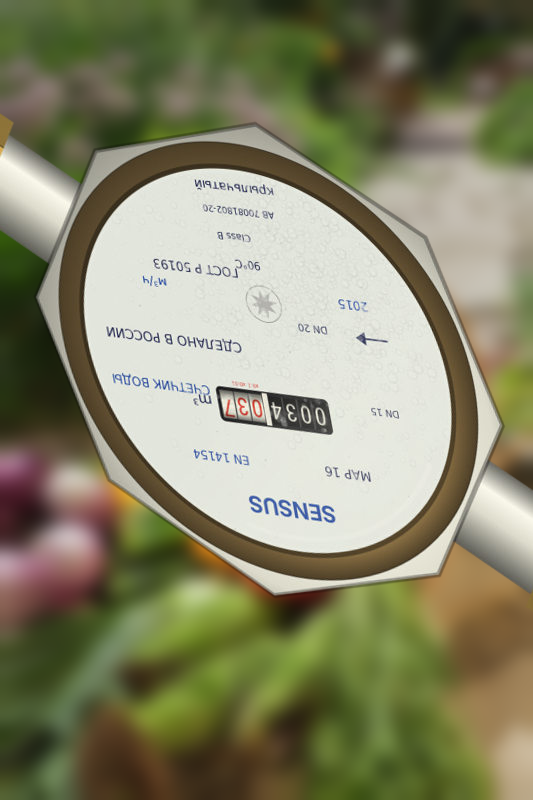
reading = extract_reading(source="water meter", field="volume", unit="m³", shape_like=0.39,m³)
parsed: 34.037,m³
